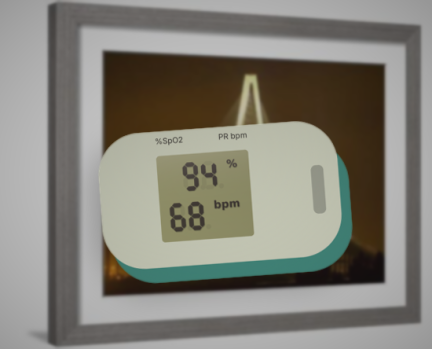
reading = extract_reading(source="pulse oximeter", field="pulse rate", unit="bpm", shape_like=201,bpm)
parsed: 68,bpm
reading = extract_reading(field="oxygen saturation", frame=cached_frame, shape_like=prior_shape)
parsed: 94,%
